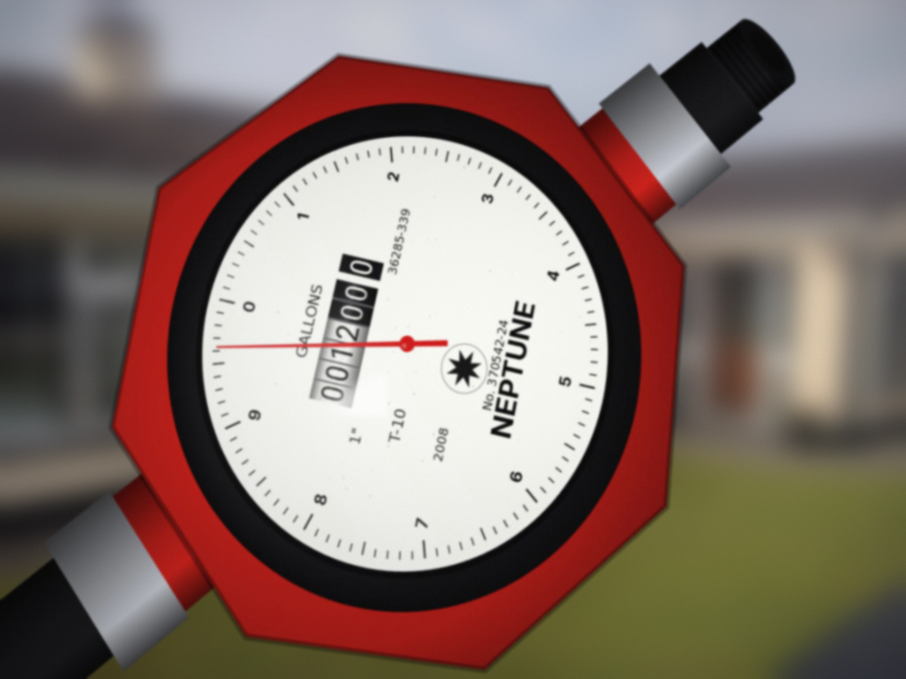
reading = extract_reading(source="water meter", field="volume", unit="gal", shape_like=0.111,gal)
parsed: 11999.6,gal
